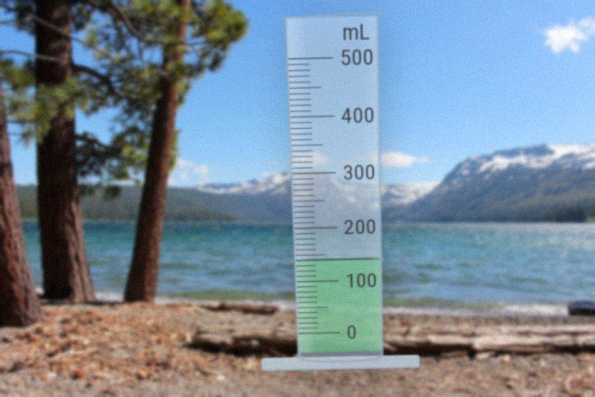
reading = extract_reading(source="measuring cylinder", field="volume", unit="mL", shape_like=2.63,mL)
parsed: 140,mL
